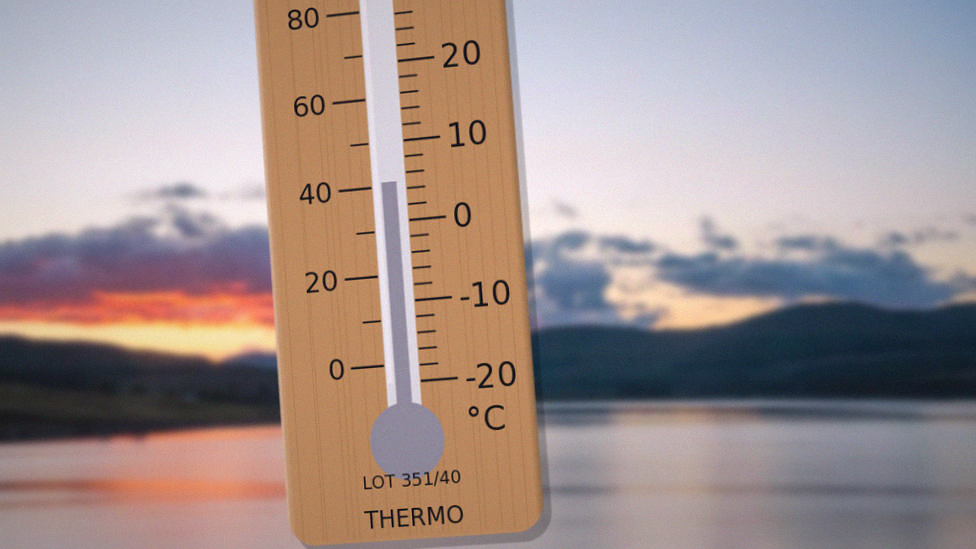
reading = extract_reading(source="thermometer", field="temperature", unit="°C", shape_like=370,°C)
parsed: 5,°C
